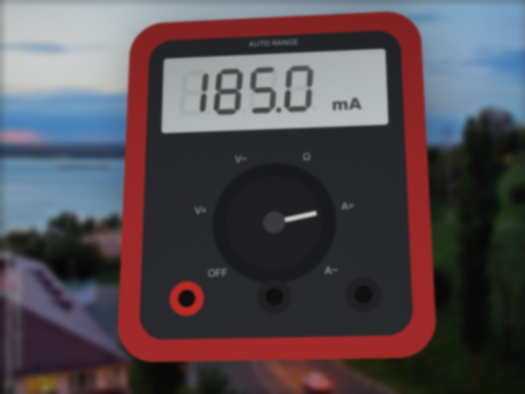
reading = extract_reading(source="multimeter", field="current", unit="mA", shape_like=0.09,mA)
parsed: 185.0,mA
